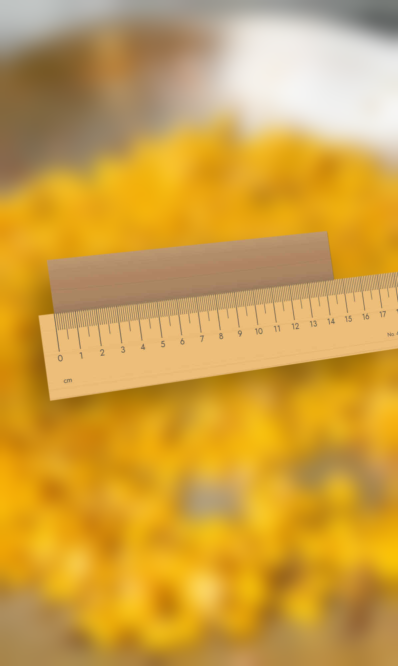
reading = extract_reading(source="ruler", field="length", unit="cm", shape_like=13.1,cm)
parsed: 14.5,cm
